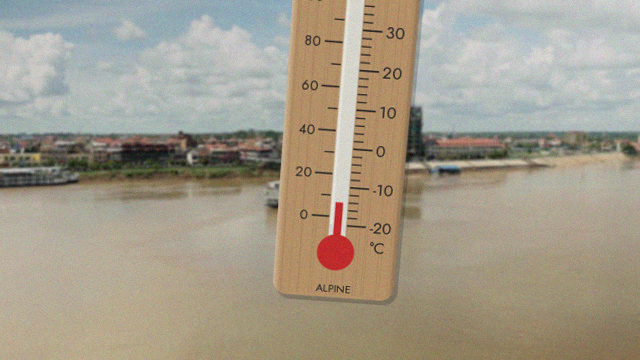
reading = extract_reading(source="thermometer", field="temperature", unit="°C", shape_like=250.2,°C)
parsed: -14,°C
